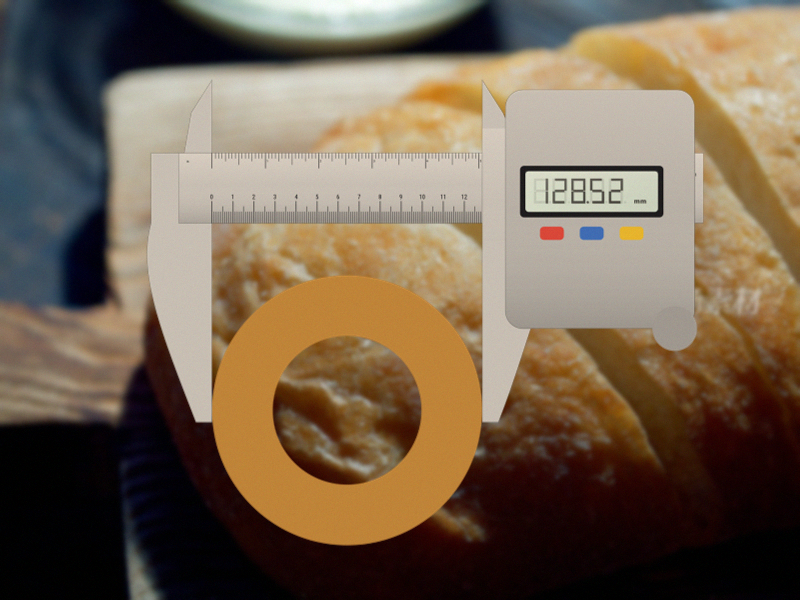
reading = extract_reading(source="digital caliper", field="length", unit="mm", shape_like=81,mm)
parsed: 128.52,mm
